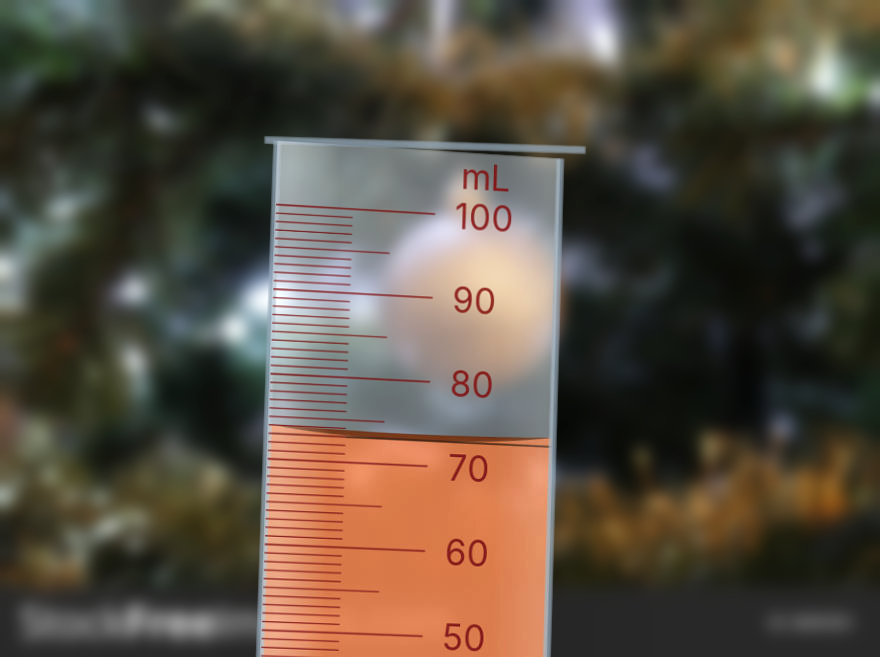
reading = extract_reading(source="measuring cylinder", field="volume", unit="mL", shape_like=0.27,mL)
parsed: 73,mL
